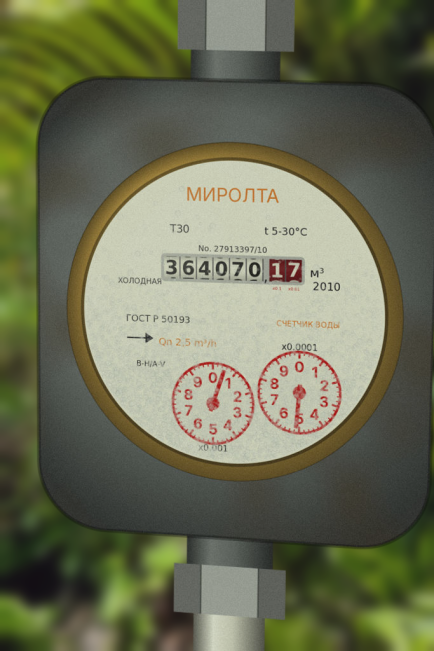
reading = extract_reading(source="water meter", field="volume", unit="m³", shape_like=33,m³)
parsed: 364070.1705,m³
